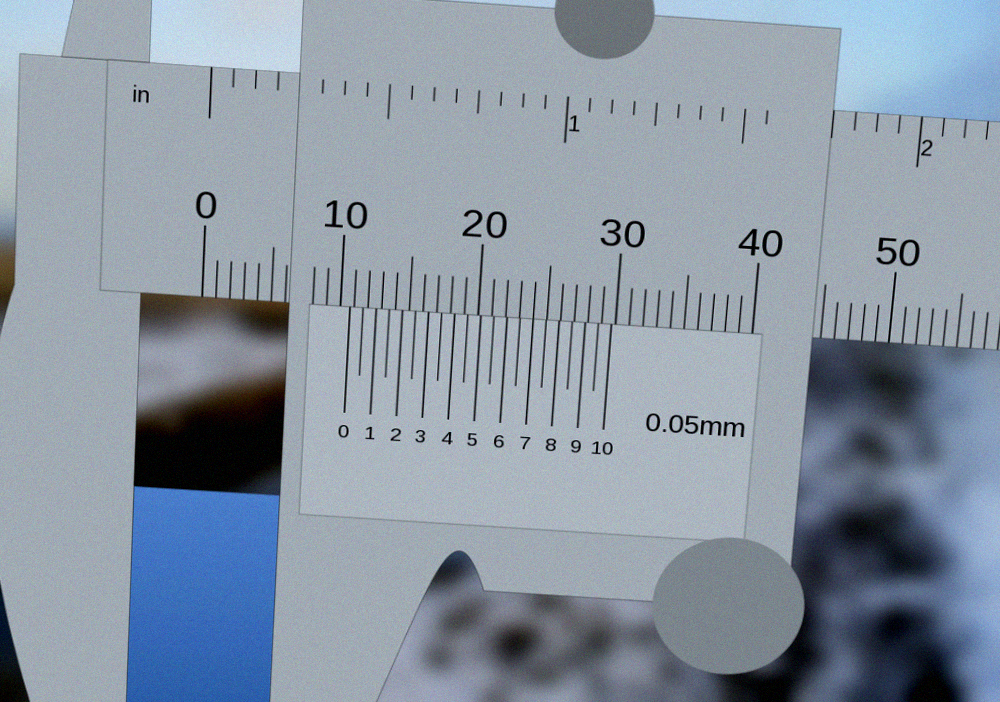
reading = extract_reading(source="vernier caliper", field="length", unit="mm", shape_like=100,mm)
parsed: 10.7,mm
